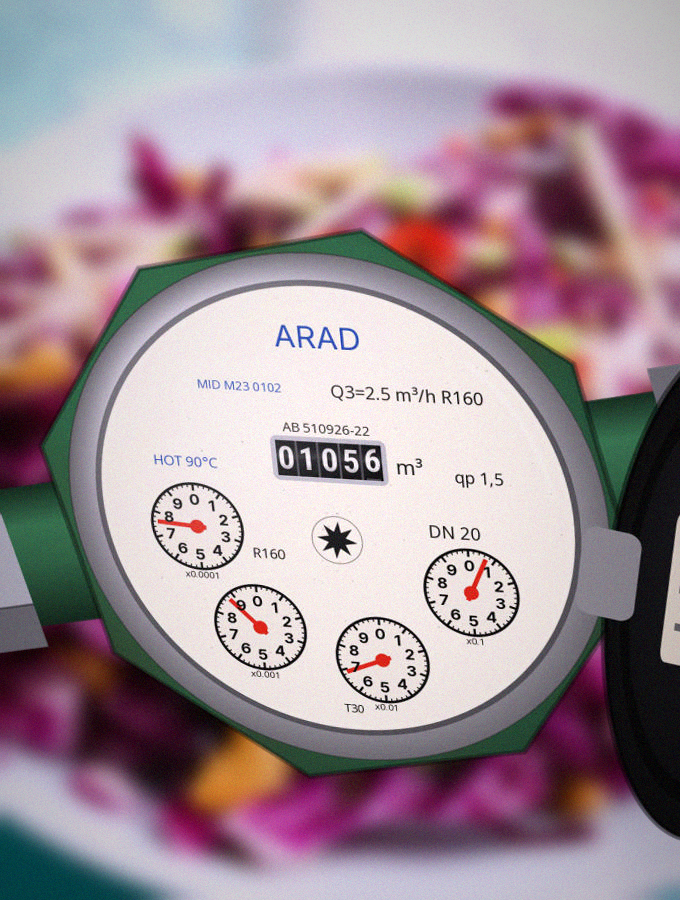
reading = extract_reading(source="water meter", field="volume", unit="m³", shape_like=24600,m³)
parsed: 1056.0687,m³
